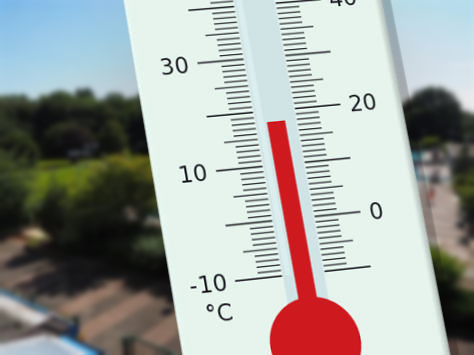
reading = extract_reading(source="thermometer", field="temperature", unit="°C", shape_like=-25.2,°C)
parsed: 18,°C
